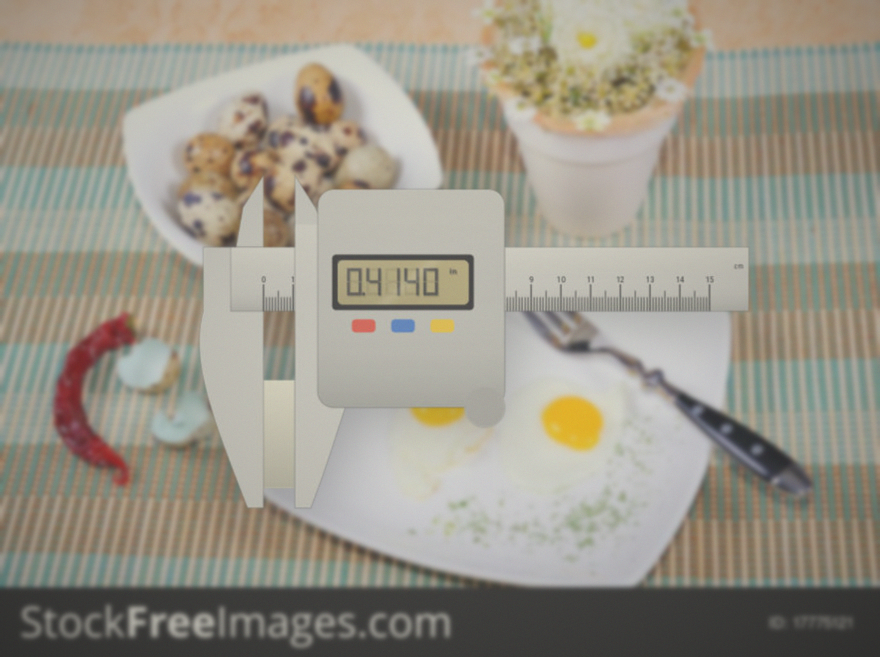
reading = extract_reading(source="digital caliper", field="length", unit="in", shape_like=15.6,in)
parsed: 0.4140,in
